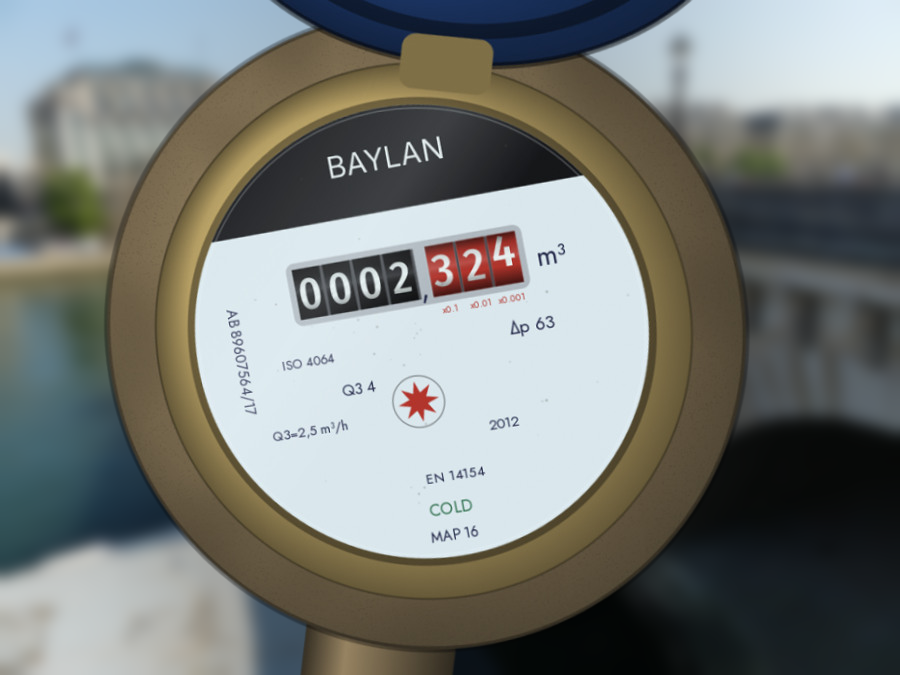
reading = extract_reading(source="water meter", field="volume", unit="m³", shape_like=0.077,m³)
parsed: 2.324,m³
